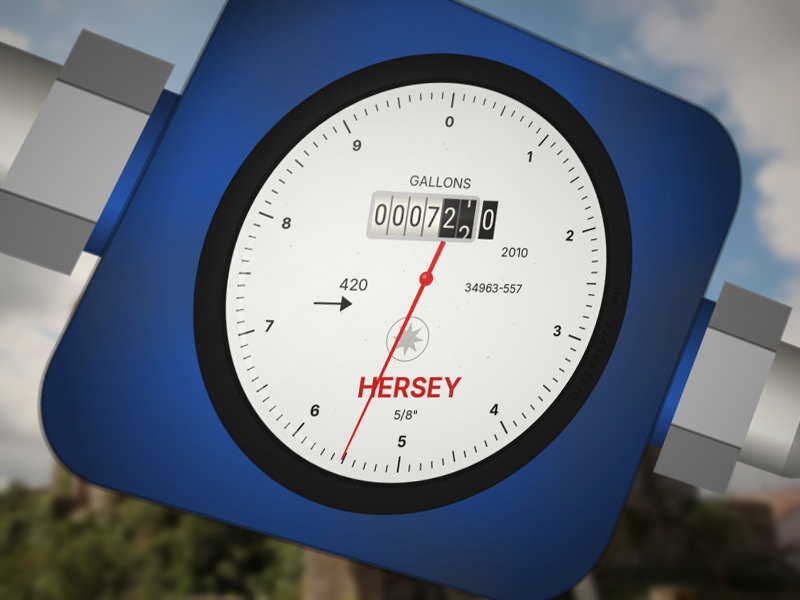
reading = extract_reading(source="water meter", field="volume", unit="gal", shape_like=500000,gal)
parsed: 7215.5,gal
